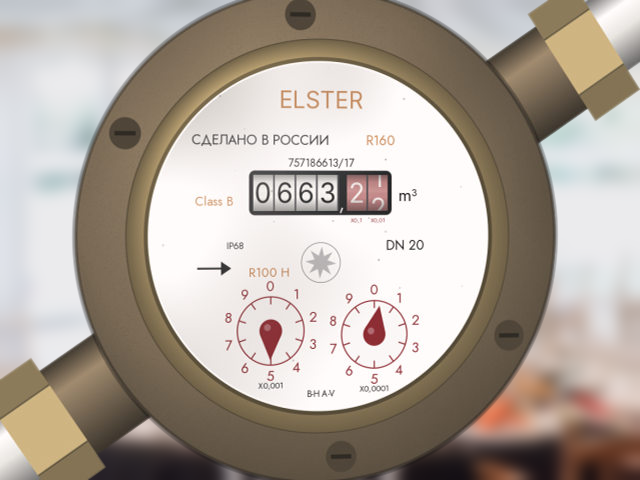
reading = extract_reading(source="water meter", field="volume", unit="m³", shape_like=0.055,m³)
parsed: 663.2150,m³
